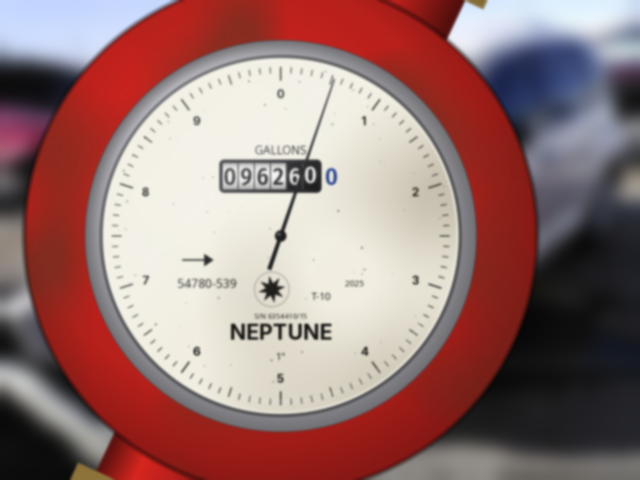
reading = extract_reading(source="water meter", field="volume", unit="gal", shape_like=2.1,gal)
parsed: 962600.5,gal
